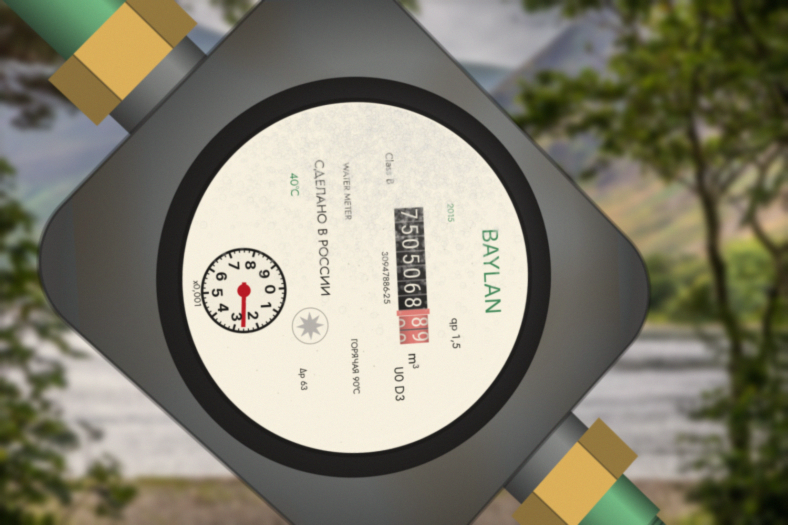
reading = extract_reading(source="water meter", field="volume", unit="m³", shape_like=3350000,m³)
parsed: 7505068.892,m³
